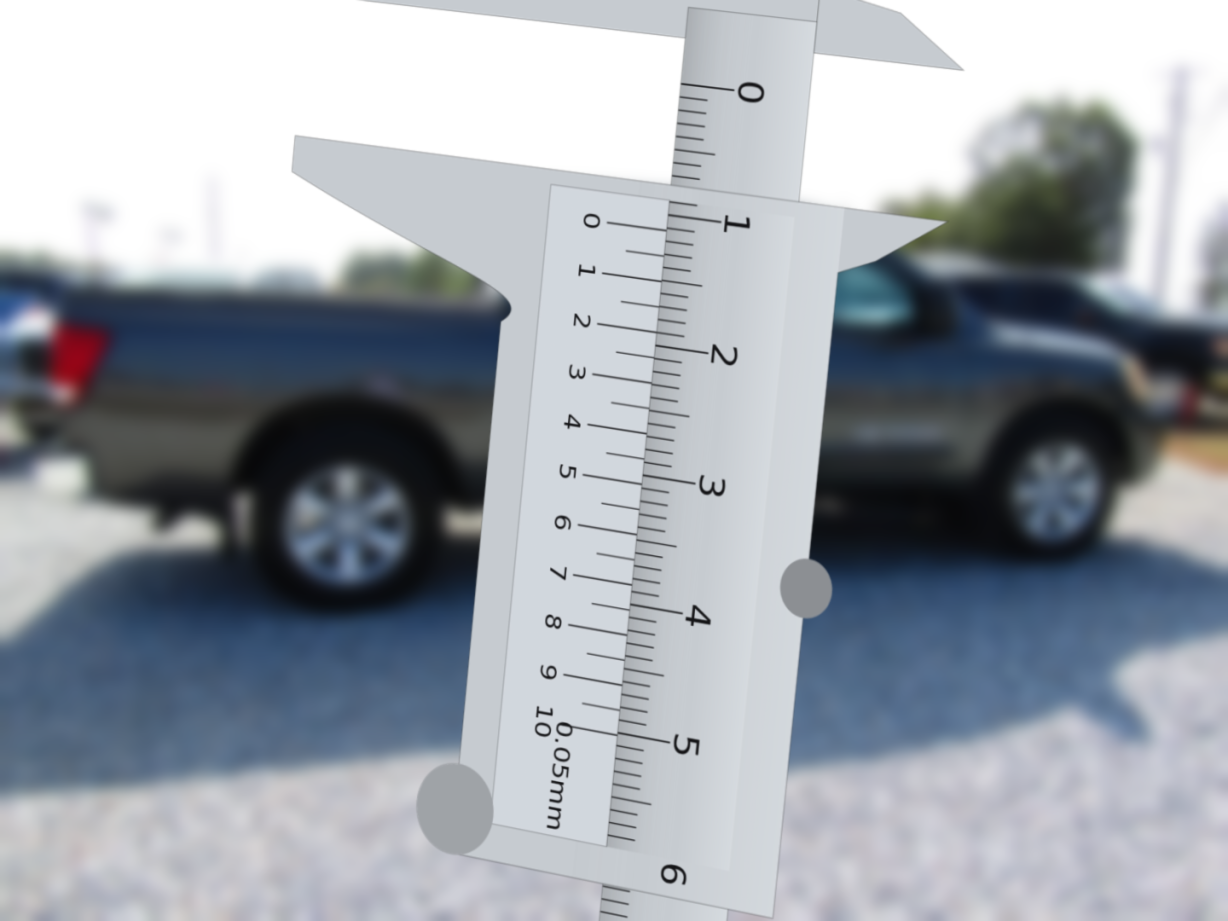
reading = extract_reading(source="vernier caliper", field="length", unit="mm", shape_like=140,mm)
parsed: 11.2,mm
